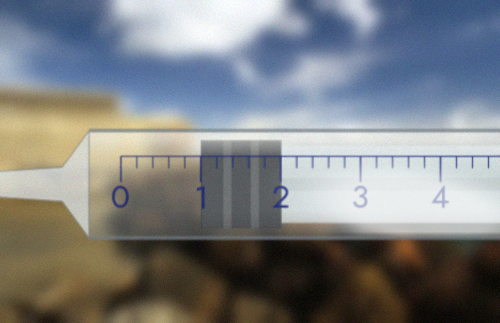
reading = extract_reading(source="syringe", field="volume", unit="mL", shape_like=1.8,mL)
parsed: 1,mL
